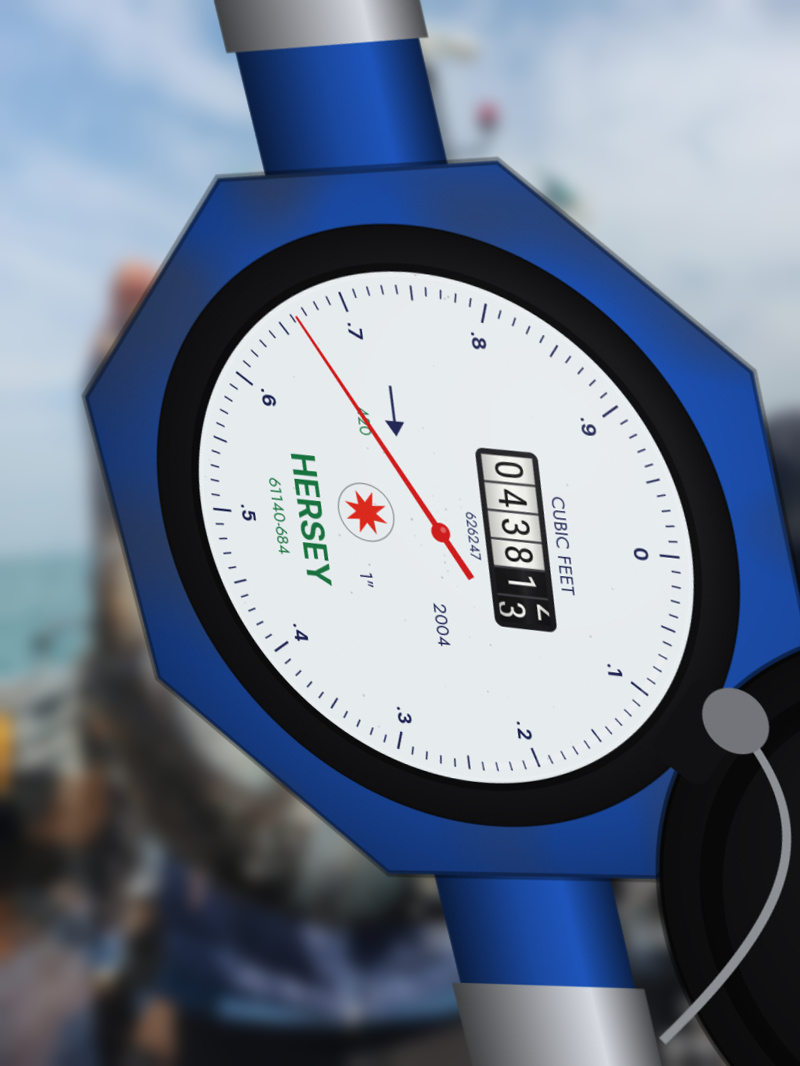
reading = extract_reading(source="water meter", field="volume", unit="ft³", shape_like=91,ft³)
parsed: 43812.66,ft³
